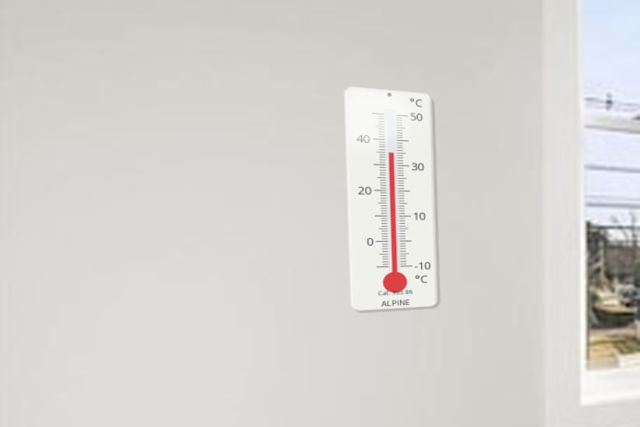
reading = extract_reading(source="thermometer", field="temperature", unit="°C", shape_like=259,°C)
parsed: 35,°C
